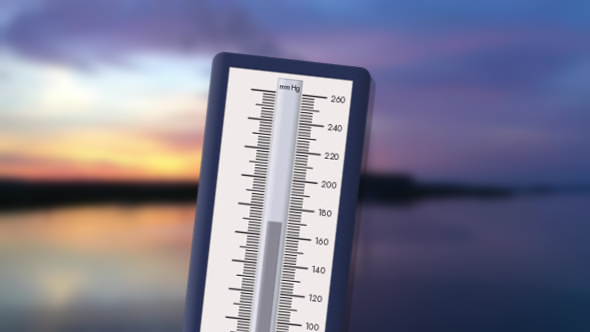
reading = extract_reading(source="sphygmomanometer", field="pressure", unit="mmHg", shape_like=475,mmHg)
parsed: 170,mmHg
